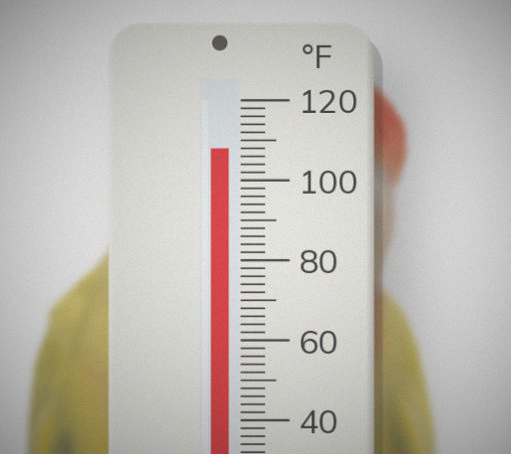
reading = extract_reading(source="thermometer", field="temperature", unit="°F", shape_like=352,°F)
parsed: 108,°F
